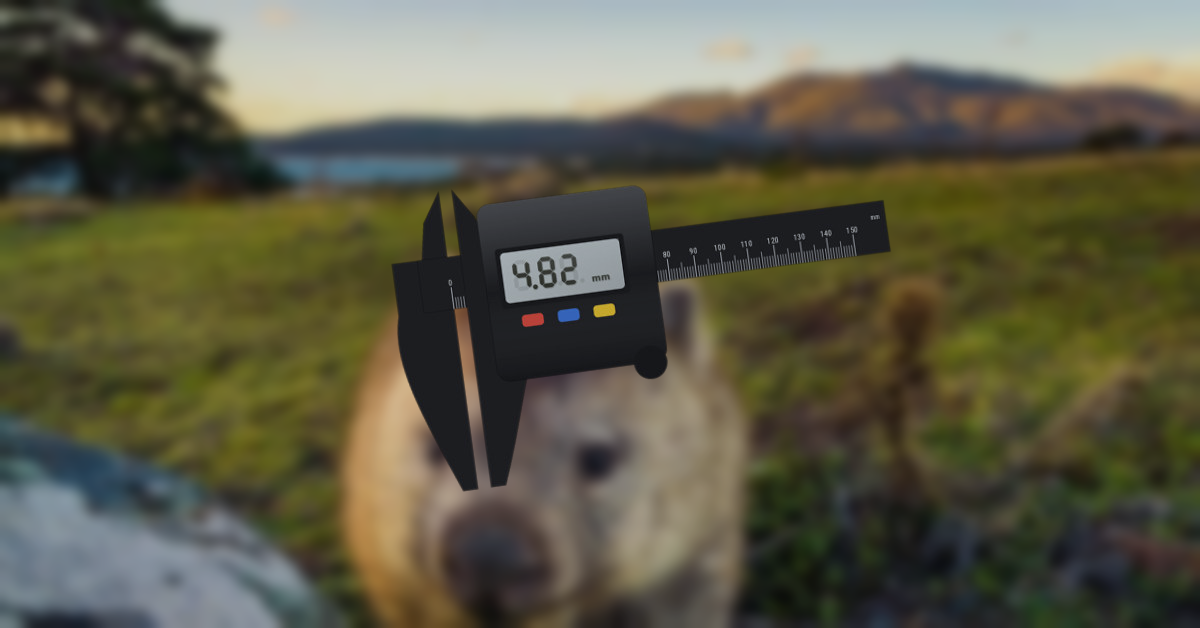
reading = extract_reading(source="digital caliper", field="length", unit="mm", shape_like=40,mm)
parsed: 4.82,mm
